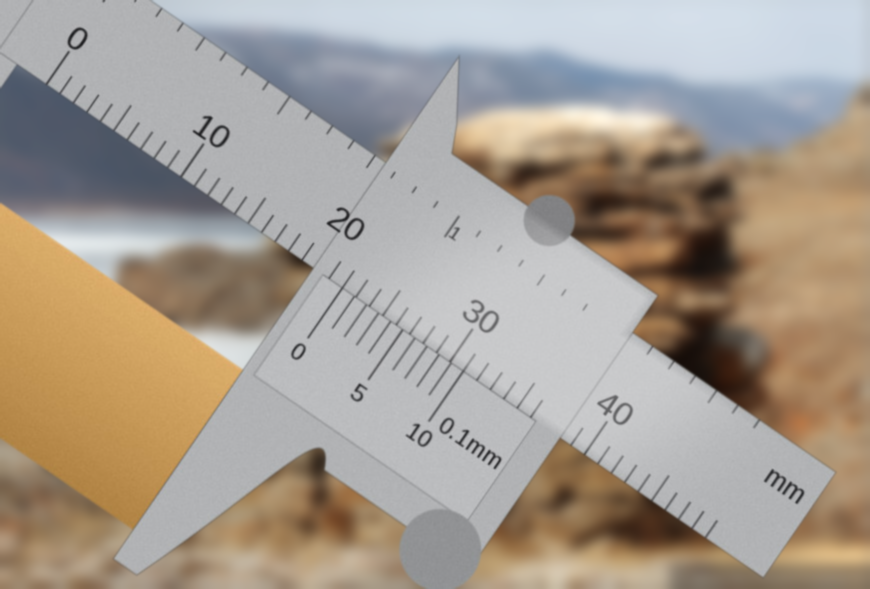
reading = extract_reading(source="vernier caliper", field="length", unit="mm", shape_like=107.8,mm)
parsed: 22.0,mm
